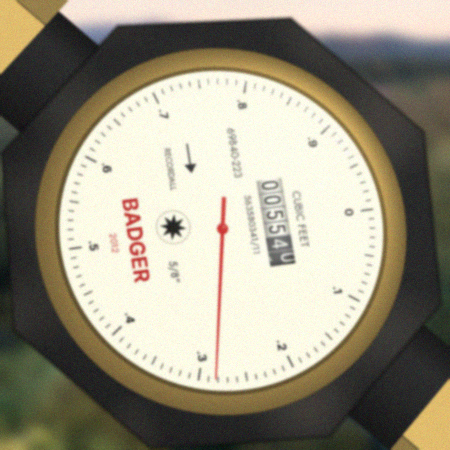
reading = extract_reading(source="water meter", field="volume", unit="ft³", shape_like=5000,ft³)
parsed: 5540.28,ft³
